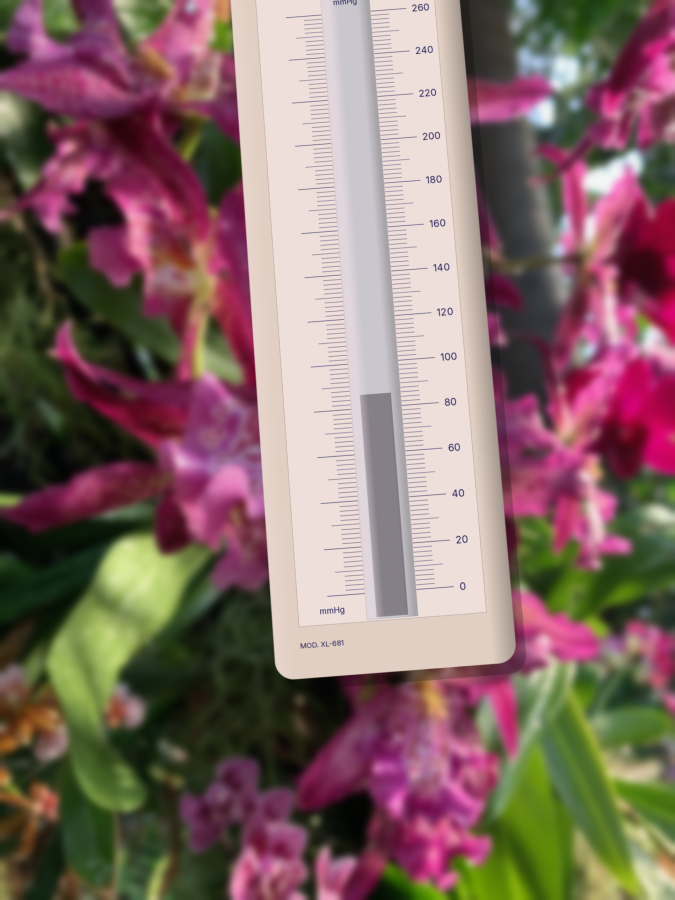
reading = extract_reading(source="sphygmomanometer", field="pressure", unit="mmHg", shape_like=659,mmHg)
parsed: 86,mmHg
